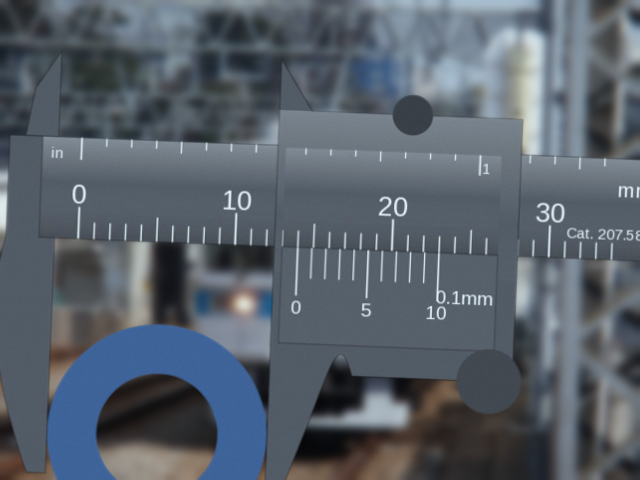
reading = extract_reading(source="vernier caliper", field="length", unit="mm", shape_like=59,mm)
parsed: 14.0,mm
